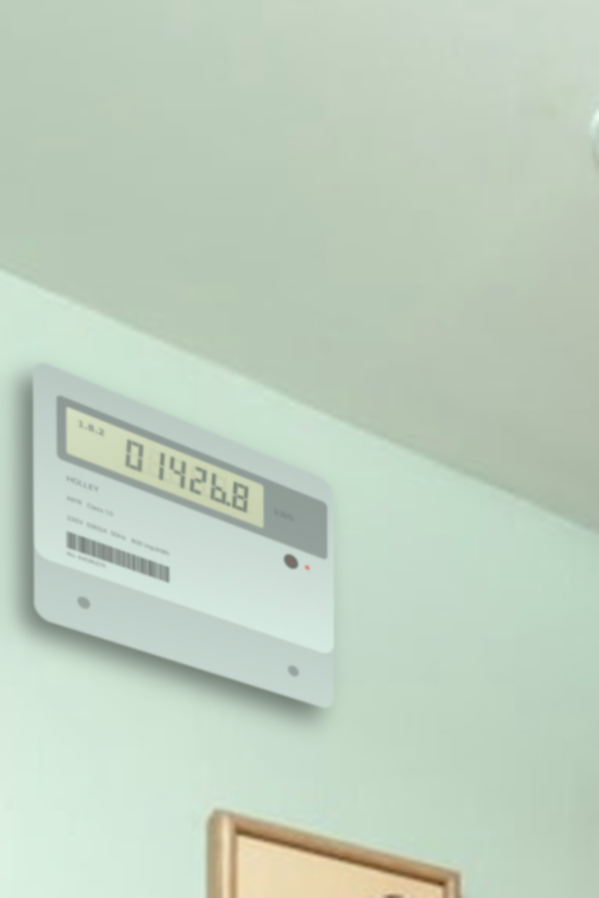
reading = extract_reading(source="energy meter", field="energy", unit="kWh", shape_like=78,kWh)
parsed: 1426.8,kWh
